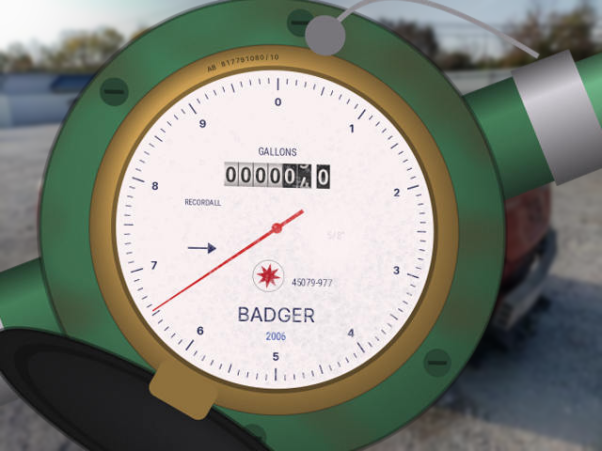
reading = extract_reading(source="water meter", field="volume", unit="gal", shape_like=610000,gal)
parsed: 36.5,gal
